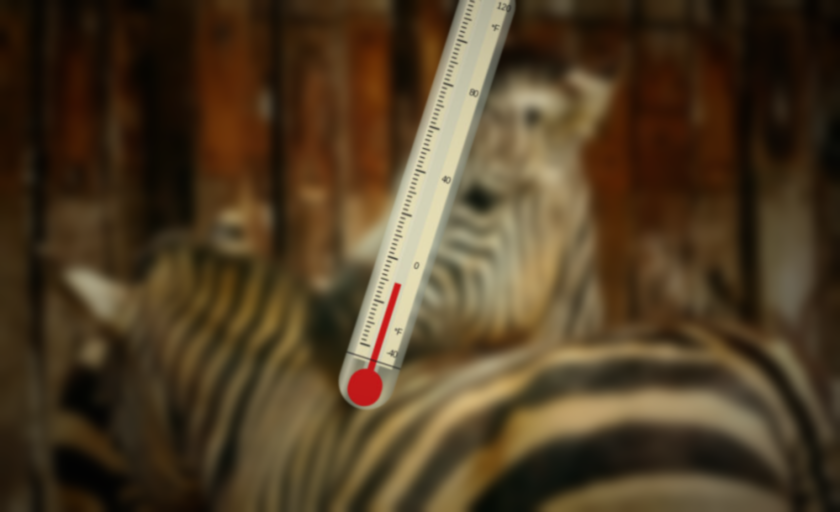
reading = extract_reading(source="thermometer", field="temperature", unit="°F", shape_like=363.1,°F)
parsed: -10,°F
